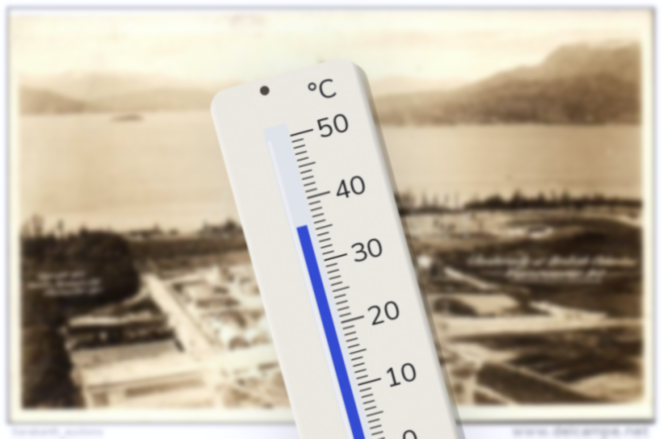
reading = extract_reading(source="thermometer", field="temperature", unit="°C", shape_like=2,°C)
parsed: 36,°C
